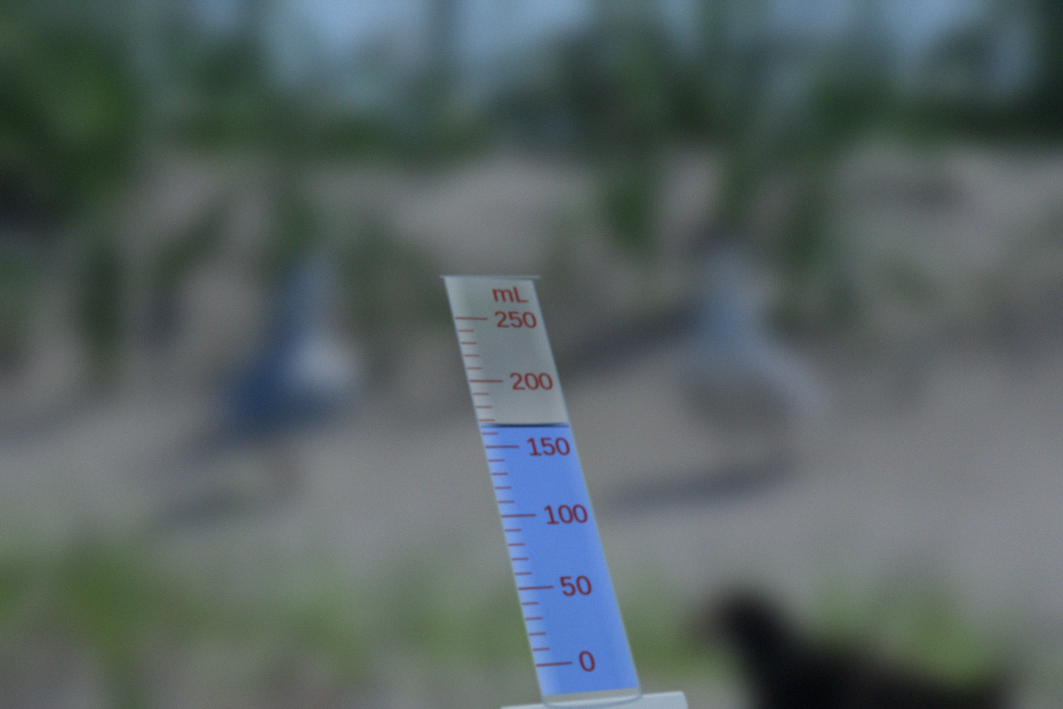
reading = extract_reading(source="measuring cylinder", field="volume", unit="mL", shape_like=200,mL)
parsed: 165,mL
